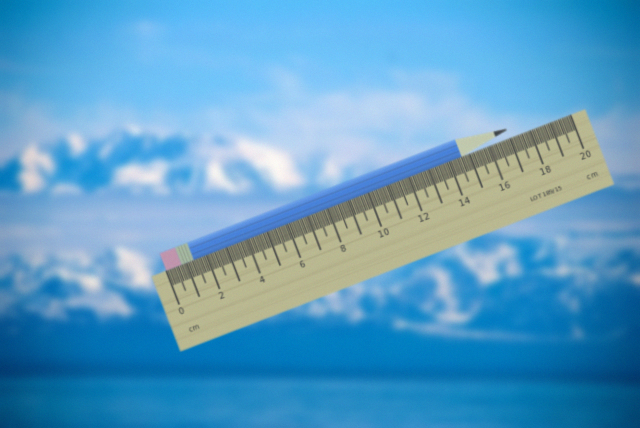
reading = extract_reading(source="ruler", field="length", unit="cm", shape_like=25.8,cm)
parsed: 17,cm
